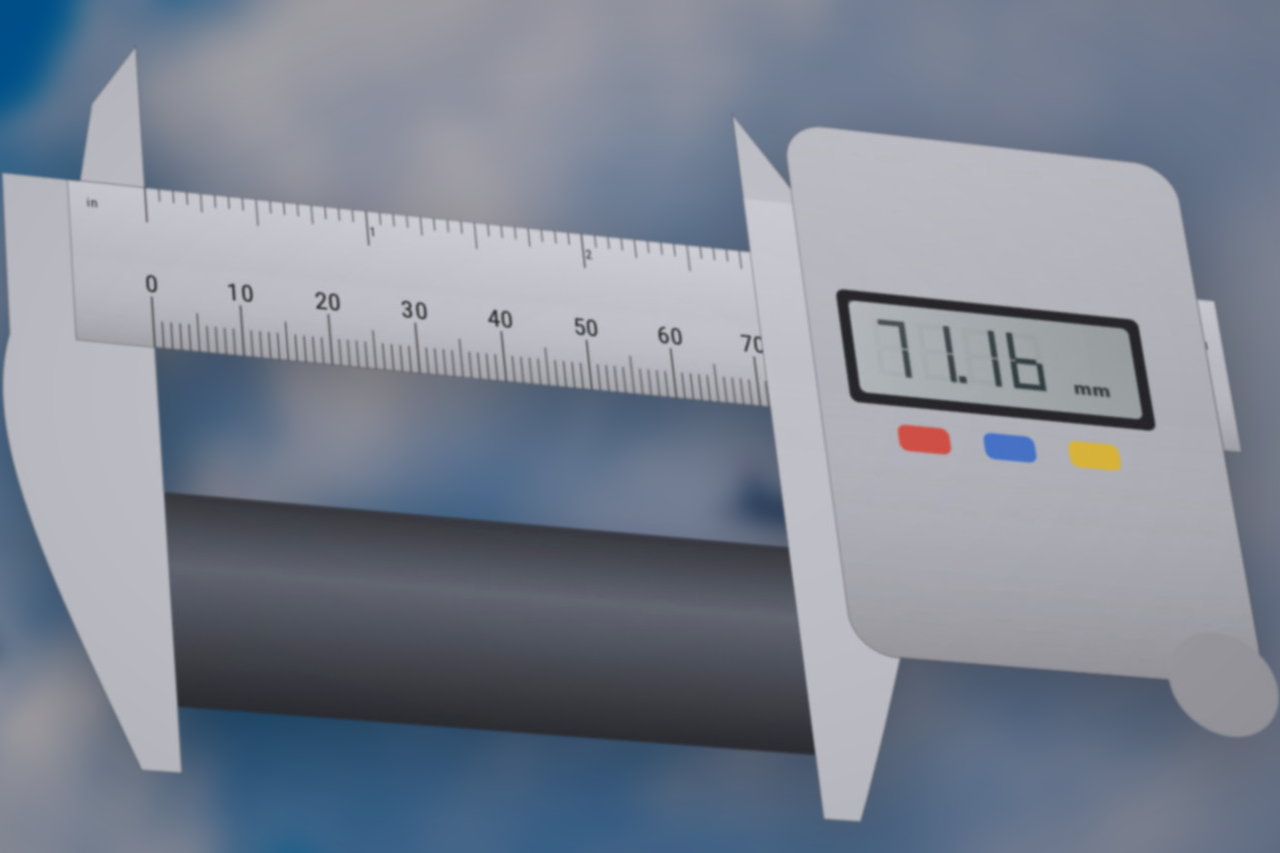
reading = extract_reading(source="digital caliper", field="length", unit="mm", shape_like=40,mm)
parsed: 71.16,mm
